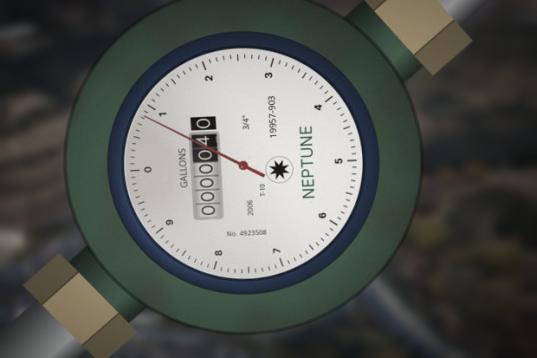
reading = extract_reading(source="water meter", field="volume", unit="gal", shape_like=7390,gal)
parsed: 40.8,gal
